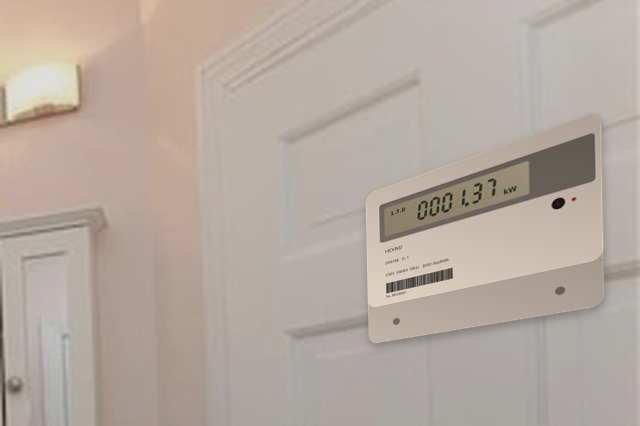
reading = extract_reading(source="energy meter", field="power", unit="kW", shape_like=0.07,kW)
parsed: 1.37,kW
